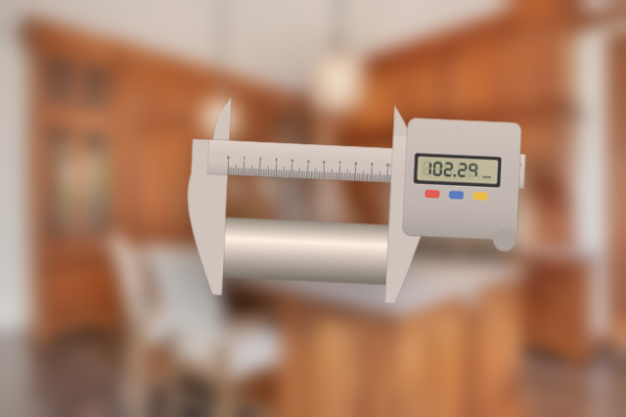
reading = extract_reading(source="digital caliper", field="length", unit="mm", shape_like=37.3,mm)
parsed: 102.29,mm
